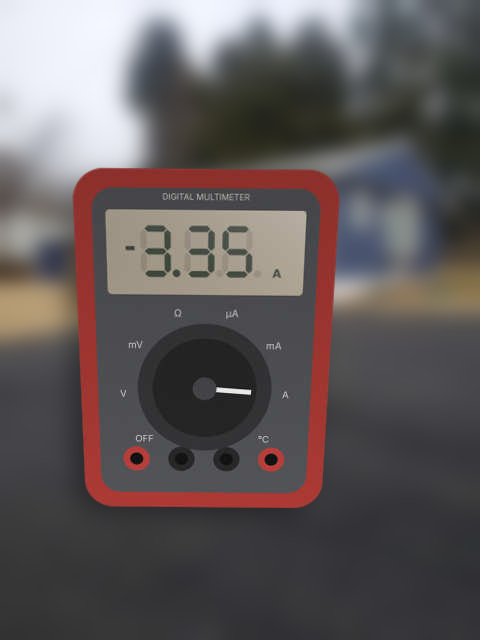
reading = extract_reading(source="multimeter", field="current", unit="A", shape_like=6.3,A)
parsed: -3.35,A
